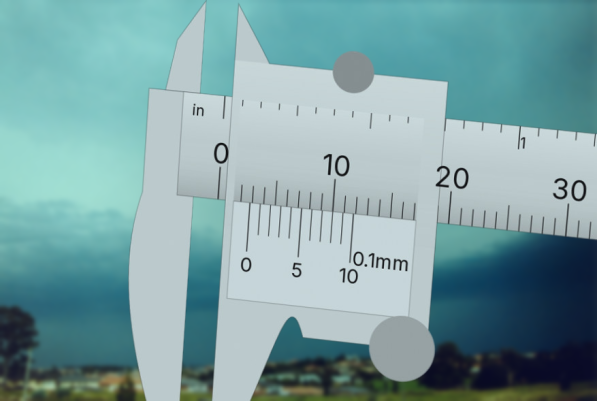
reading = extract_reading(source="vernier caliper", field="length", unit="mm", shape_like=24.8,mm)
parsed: 2.8,mm
